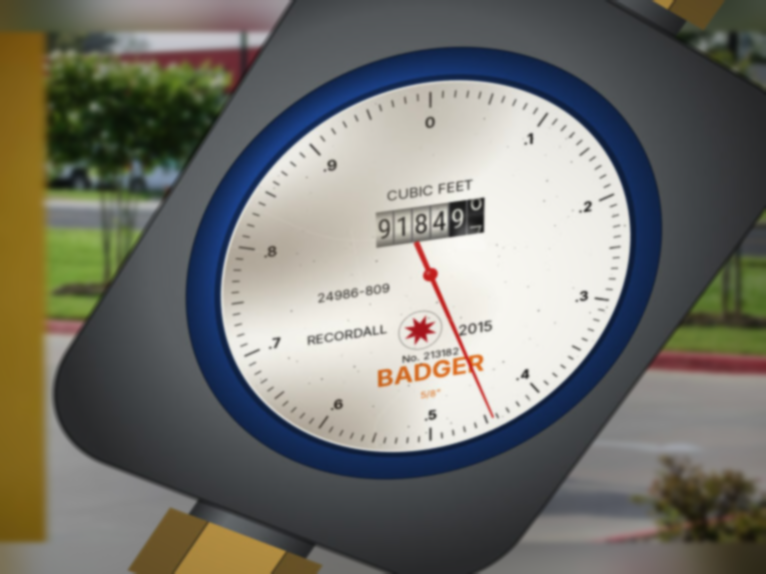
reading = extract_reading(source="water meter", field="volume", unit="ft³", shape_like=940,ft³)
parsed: 918496.44,ft³
